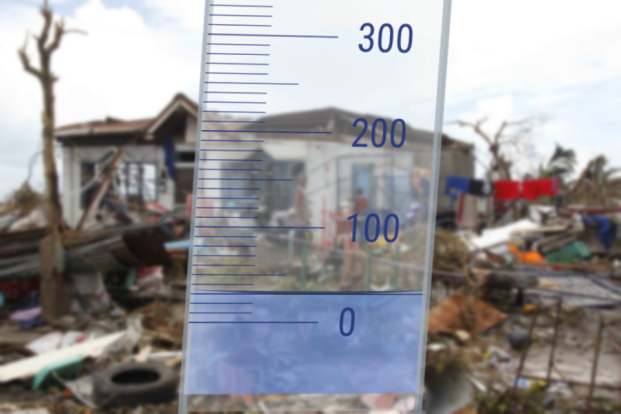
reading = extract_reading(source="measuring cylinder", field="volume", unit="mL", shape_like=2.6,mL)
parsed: 30,mL
